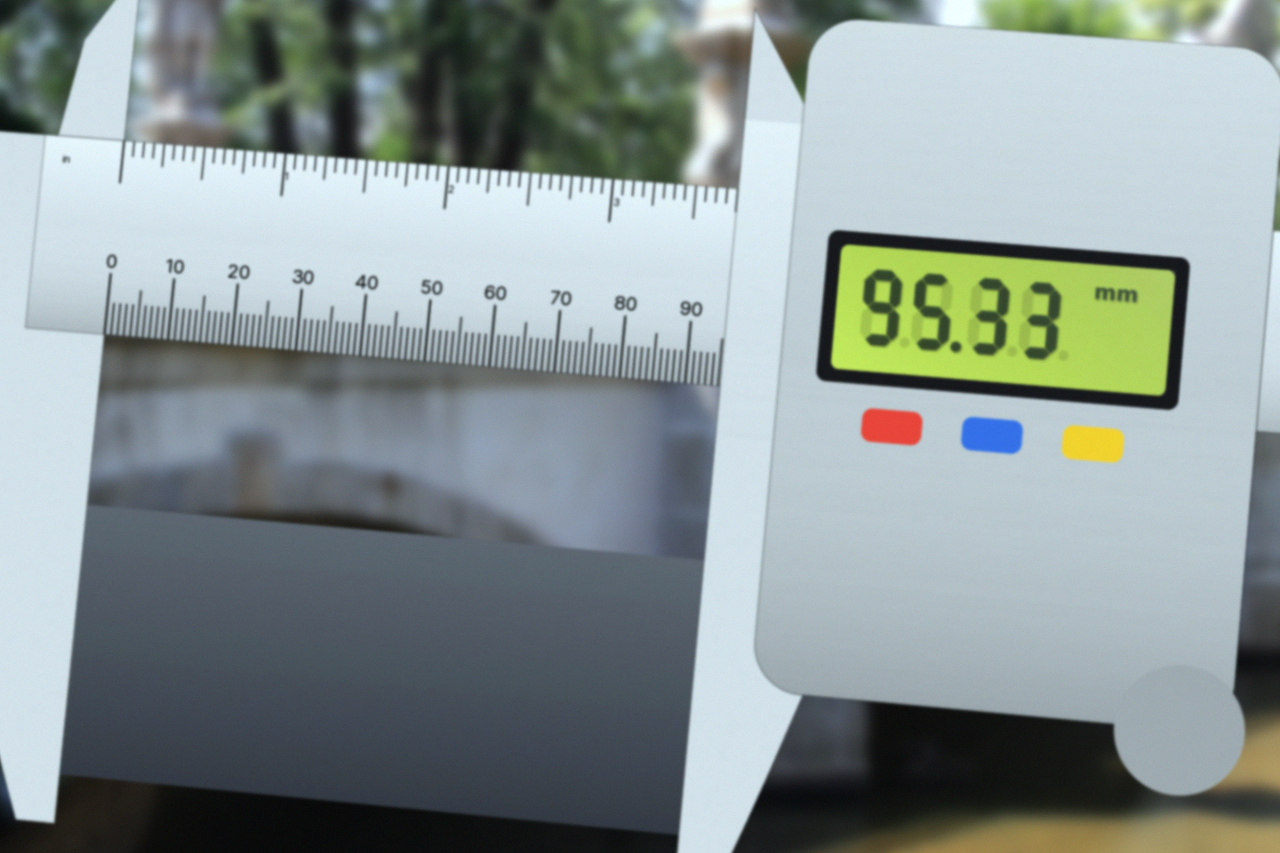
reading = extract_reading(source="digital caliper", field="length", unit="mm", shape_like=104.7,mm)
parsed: 95.33,mm
